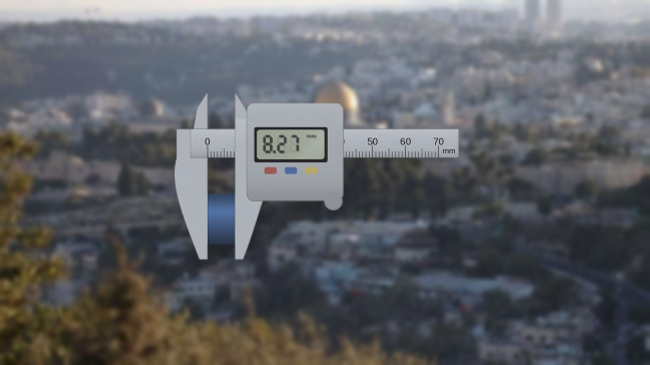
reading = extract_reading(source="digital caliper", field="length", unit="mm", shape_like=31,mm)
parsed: 8.27,mm
